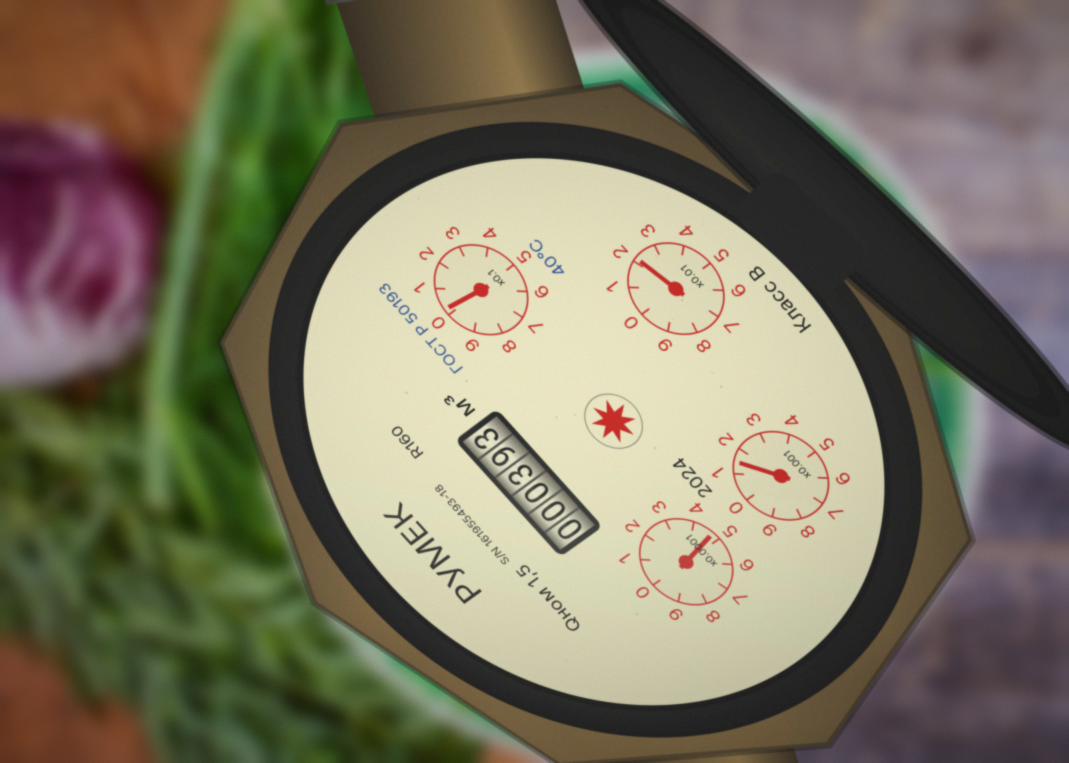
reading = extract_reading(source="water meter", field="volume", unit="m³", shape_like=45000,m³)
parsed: 393.0214,m³
